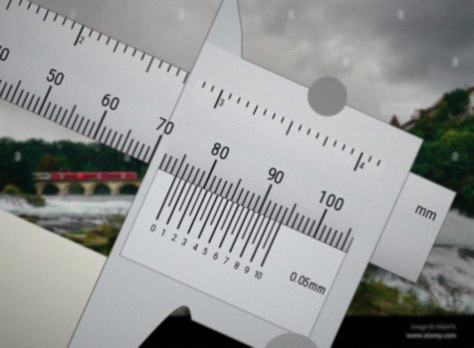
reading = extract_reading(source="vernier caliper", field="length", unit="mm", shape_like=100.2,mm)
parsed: 75.0,mm
